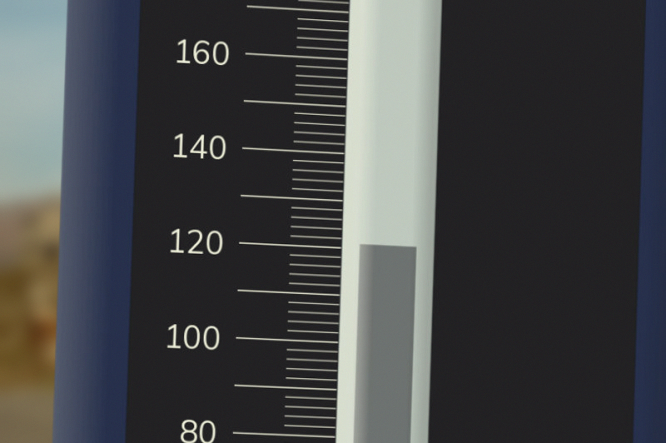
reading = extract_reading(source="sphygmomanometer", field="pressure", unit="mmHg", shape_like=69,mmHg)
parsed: 121,mmHg
